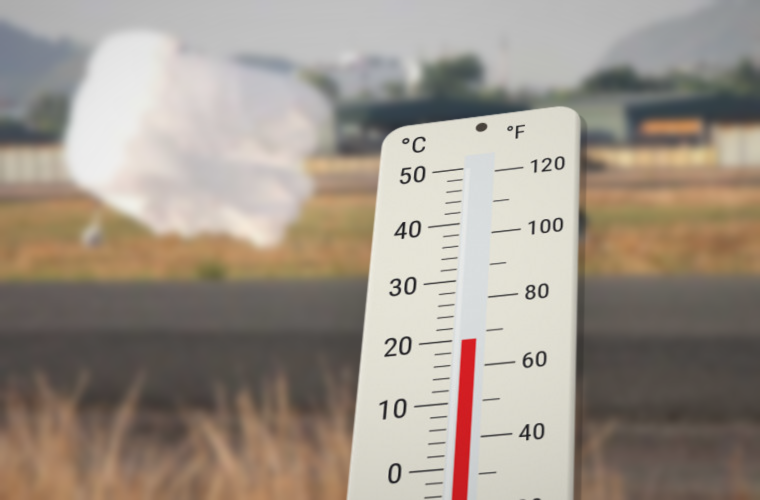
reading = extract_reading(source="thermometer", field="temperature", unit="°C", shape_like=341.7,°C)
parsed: 20,°C
